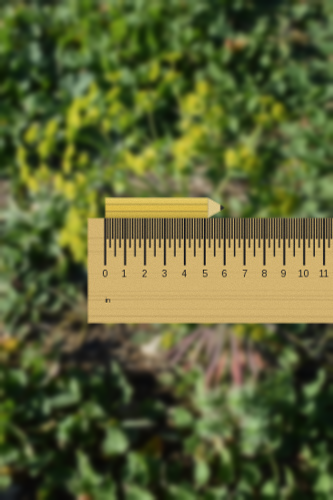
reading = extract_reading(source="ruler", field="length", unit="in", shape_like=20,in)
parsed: 6,in
